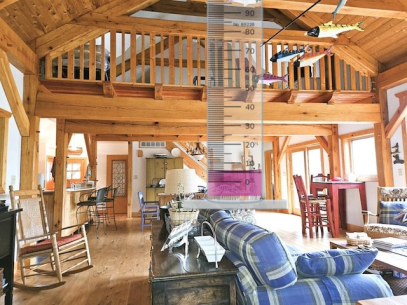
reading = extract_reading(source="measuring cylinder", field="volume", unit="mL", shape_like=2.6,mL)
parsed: 5,mL
